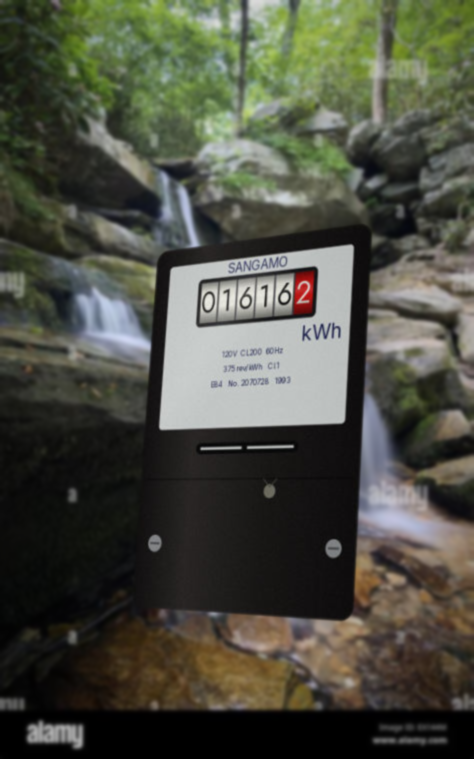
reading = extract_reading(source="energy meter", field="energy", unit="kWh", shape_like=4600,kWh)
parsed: 1616.2,kWh
